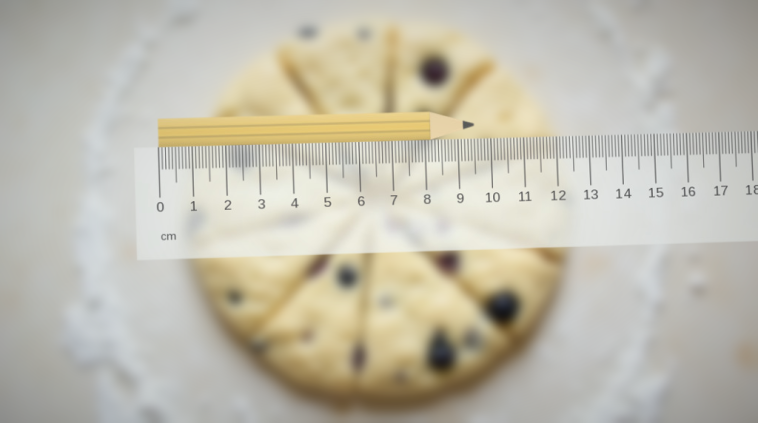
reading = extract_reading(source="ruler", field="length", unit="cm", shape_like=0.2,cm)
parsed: 9.5,cm
